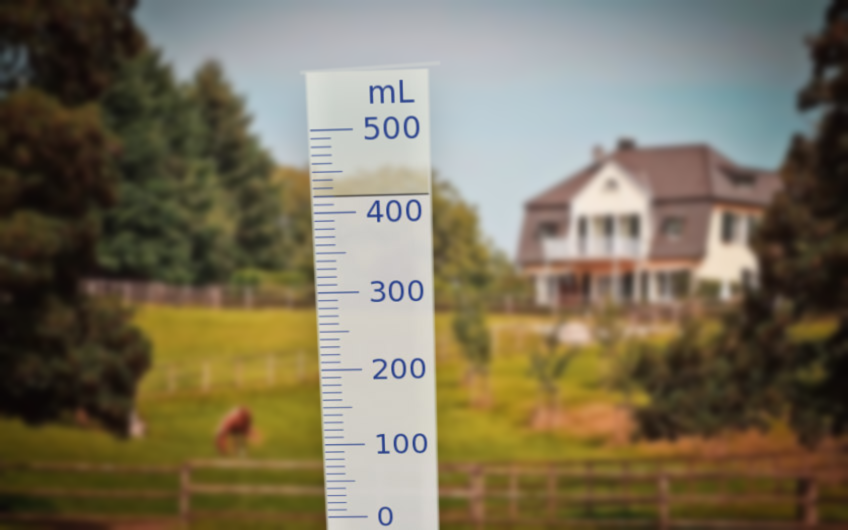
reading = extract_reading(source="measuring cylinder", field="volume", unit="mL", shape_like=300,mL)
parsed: 420,mL
